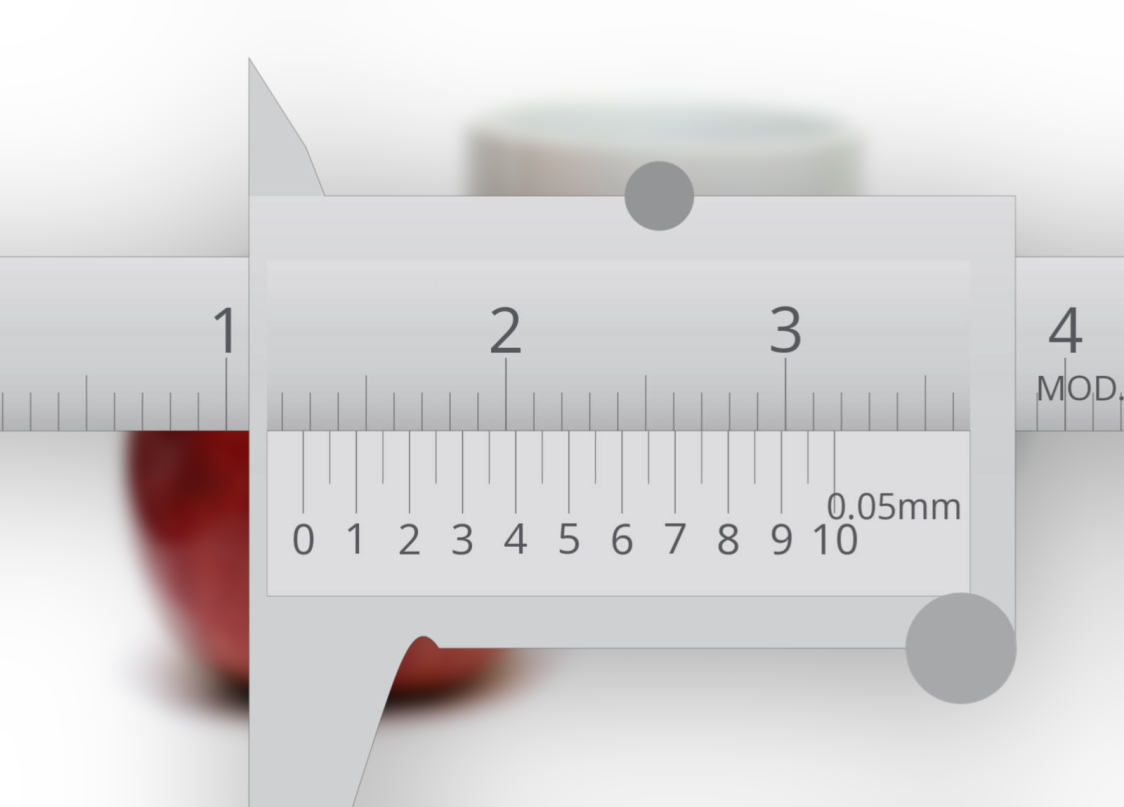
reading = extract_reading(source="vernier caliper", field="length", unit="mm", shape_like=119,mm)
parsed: 12.75,mm
